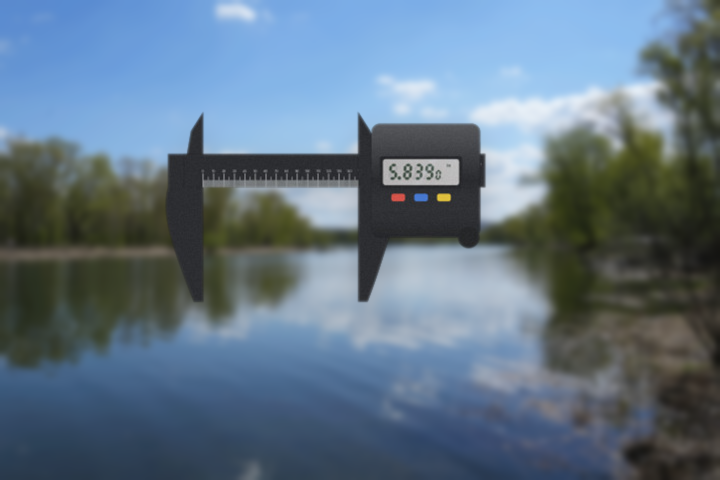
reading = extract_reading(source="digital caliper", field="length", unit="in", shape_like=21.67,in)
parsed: 5.8390,in
